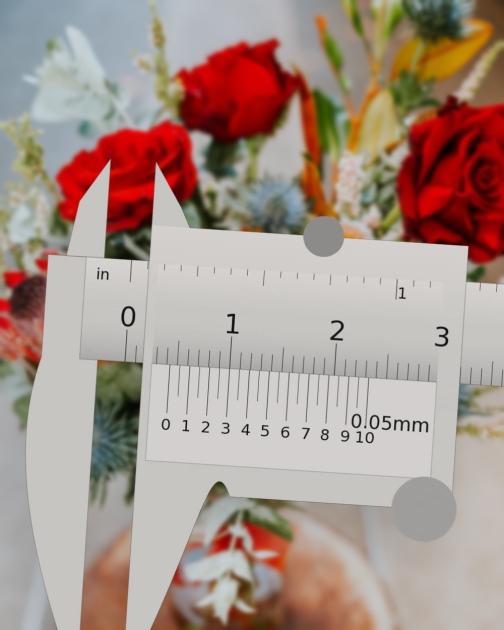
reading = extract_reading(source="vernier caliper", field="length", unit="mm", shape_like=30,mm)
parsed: 4.3,mm
